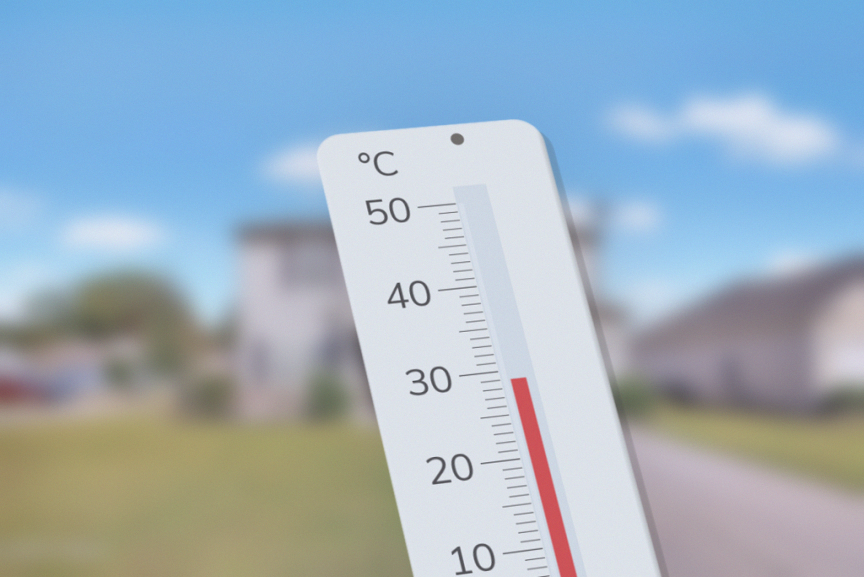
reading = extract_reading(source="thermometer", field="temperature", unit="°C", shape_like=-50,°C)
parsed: 29,°C
